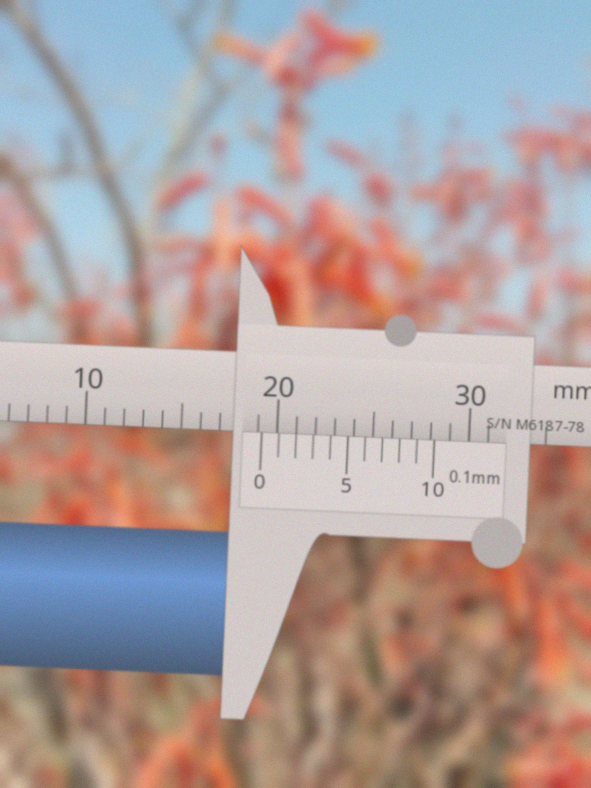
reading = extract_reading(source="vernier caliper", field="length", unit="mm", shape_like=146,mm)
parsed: 19.2,mm
